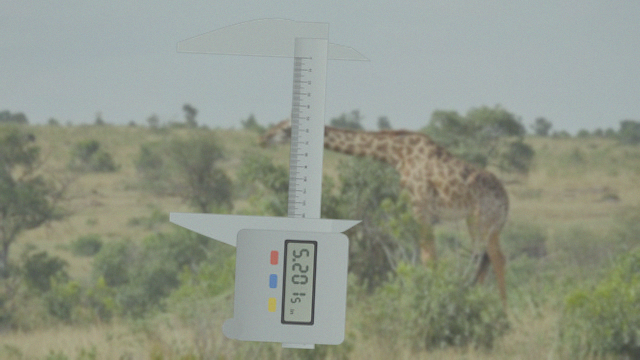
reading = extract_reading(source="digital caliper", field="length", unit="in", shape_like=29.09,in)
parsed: 5.2015,in
